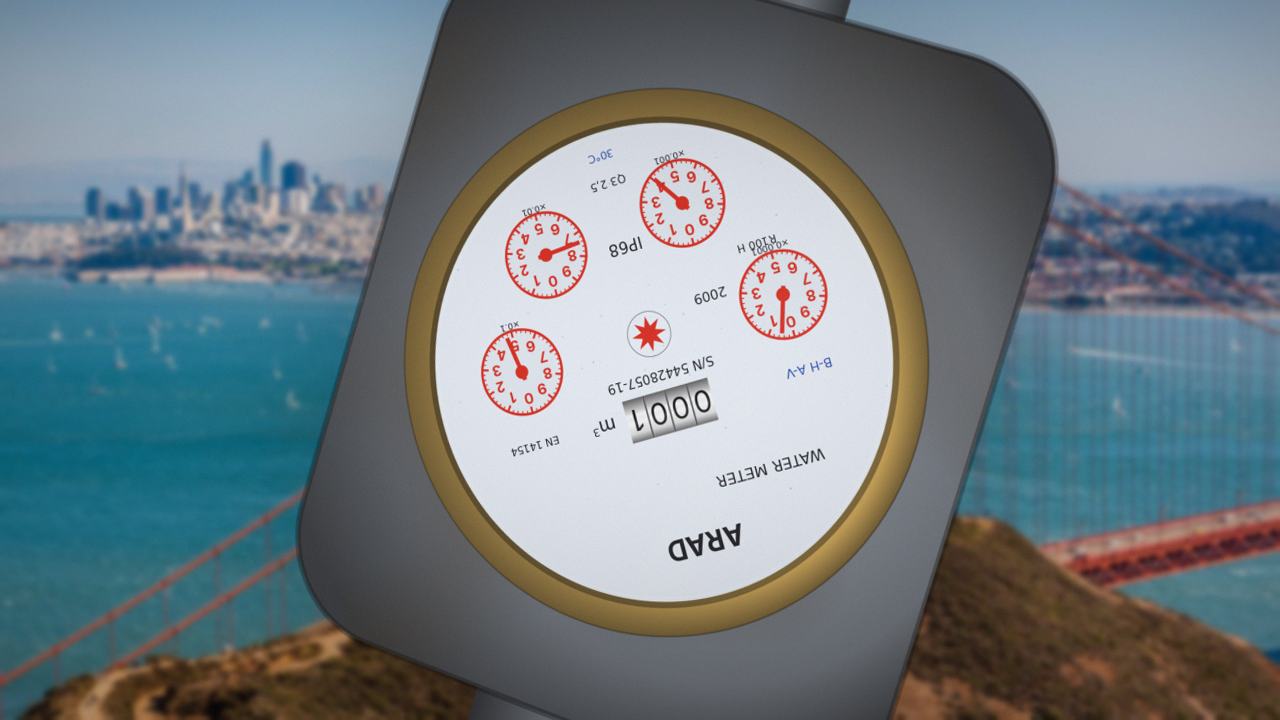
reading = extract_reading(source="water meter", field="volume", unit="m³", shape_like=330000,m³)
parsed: 1.4740,m³
